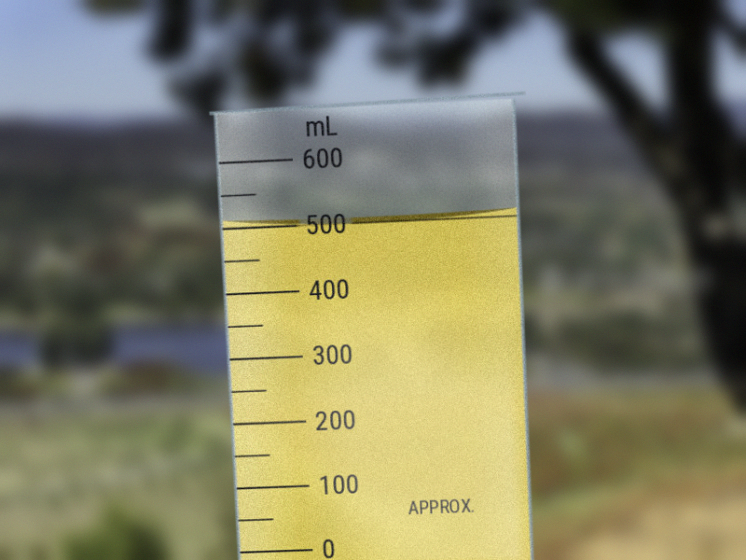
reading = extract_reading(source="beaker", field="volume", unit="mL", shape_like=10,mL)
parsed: 500,mL
